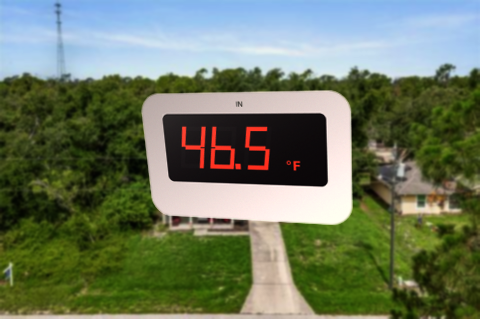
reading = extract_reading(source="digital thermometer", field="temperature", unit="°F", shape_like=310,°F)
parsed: 46.5,°F
